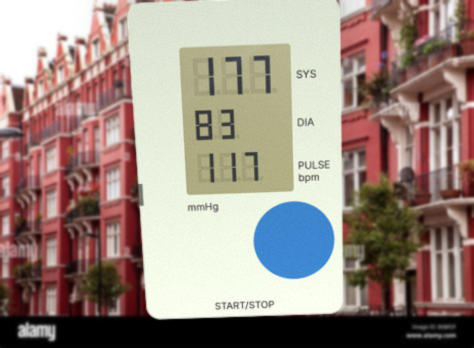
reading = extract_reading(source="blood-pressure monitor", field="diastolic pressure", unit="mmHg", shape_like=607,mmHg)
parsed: 83,mmHg
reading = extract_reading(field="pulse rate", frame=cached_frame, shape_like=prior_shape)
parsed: 117,bpm
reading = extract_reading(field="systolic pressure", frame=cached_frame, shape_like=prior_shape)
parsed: 177,mmHg
